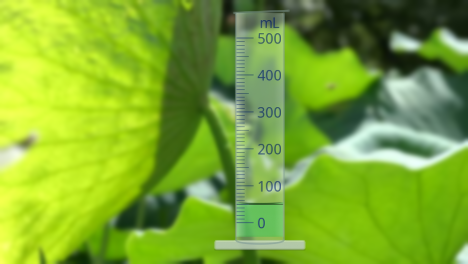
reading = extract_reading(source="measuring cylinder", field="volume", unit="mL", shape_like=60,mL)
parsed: 50,mL
